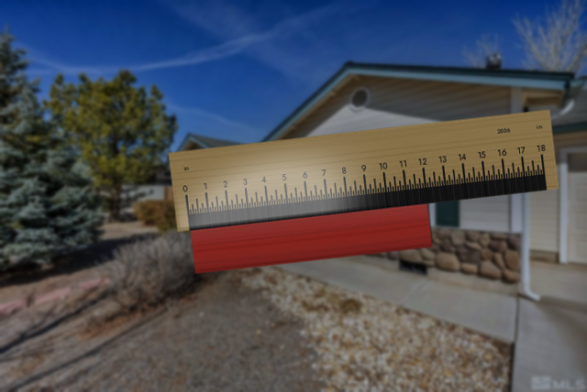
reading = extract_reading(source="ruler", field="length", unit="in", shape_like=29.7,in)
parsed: 12,in
